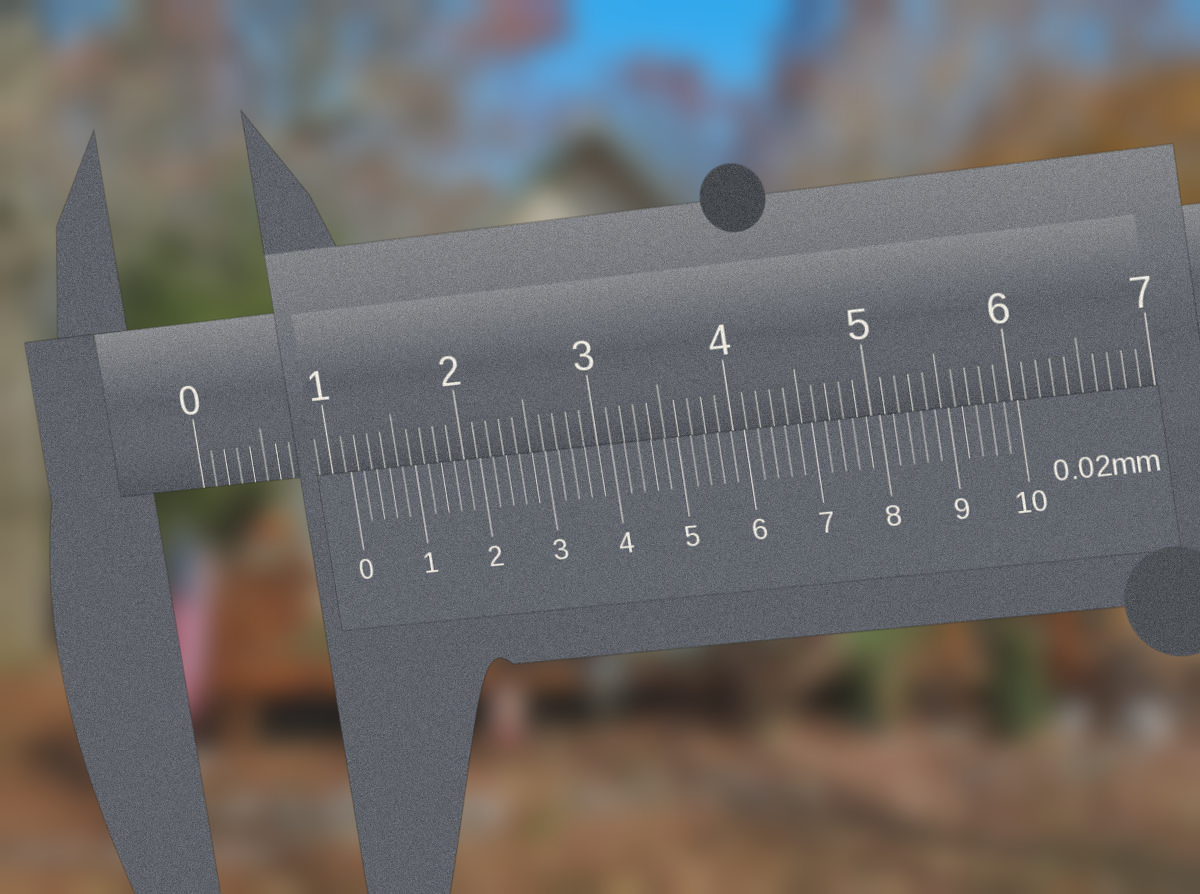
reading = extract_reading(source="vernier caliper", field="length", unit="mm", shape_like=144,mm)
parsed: 11.4,mm
